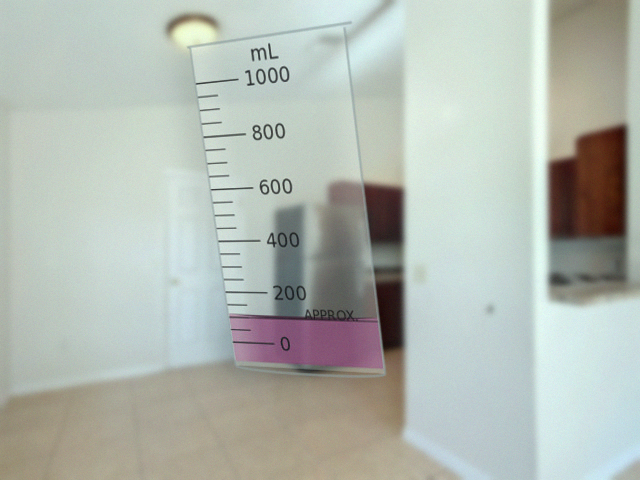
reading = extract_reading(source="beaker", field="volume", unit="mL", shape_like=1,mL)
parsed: 100,mL
